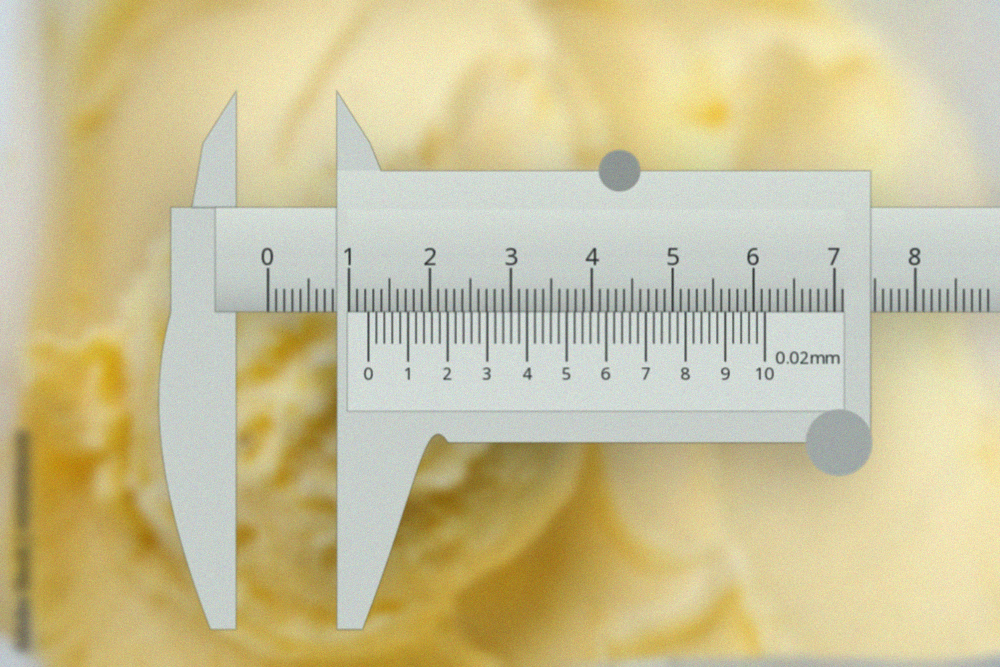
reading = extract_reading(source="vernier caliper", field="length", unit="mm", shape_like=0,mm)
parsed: 12.4,mm
